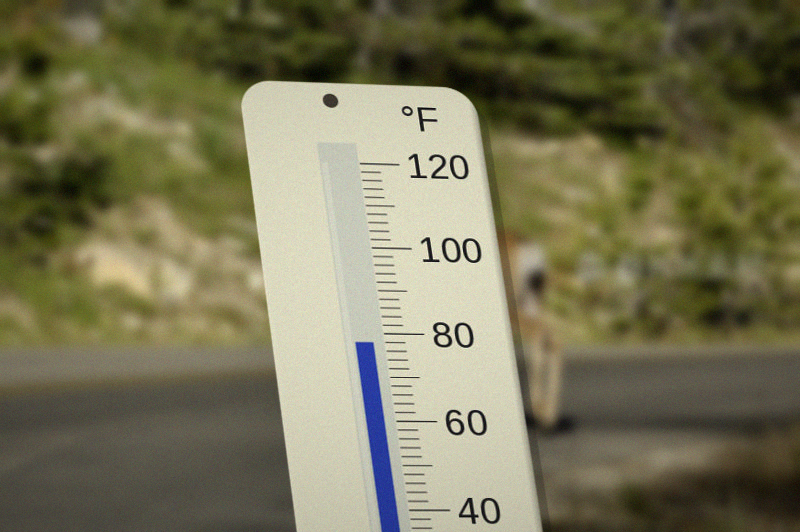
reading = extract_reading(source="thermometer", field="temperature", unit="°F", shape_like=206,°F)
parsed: 78,°F
